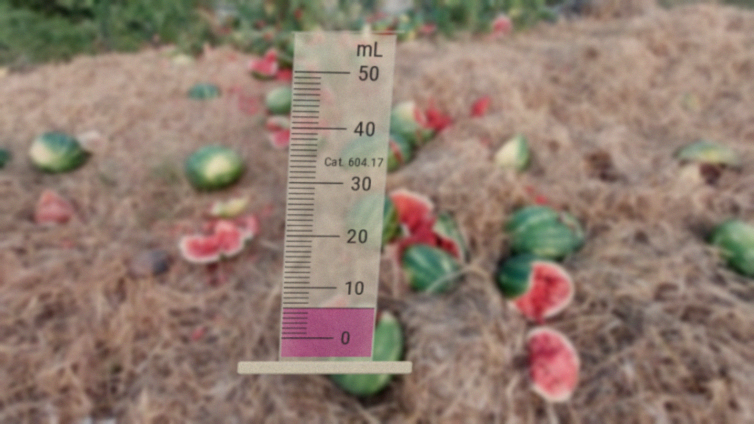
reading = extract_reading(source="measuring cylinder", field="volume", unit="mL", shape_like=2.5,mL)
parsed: 6,mL
